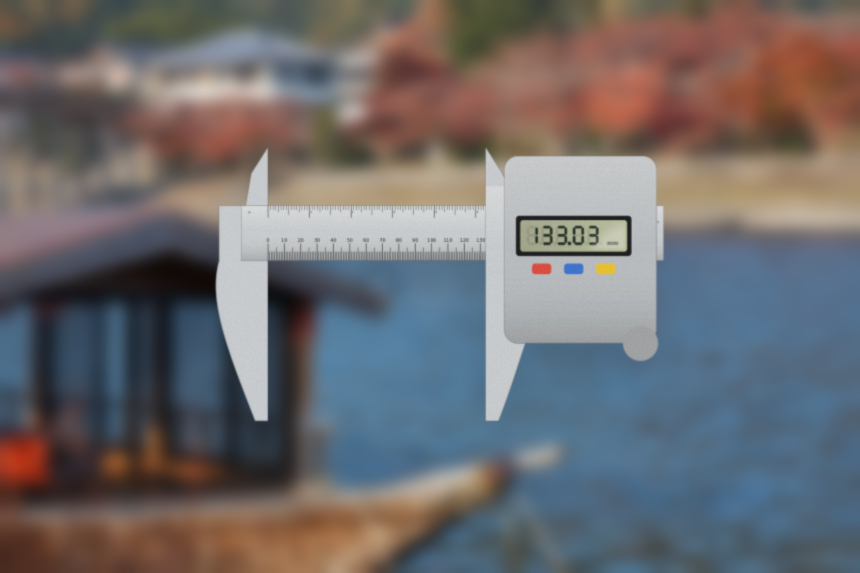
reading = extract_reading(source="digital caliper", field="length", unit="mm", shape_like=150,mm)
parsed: 133.03,mm
